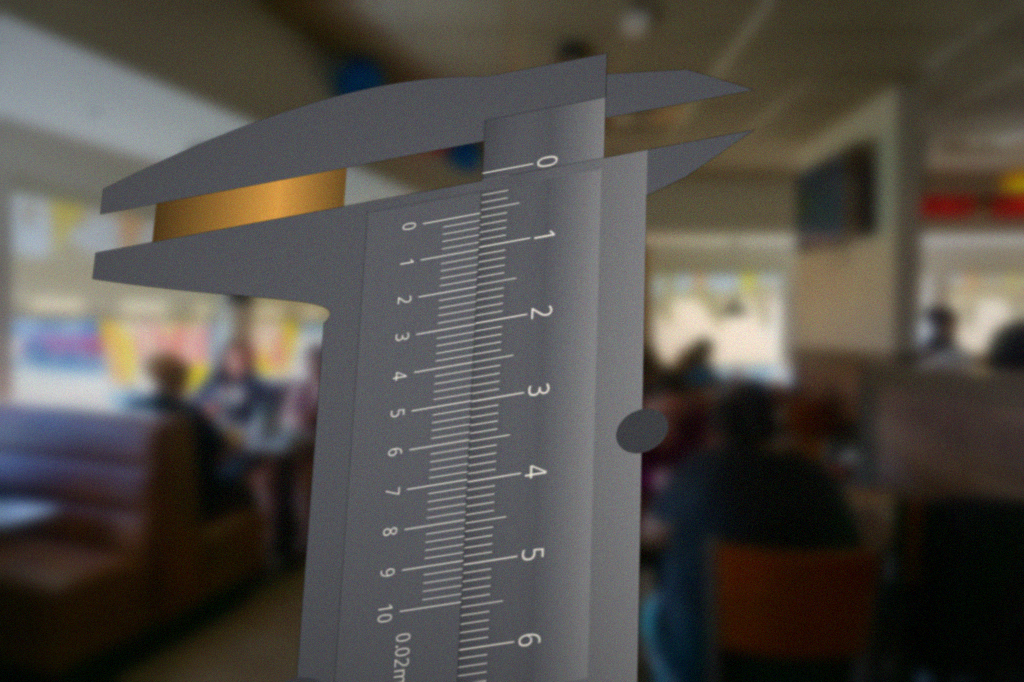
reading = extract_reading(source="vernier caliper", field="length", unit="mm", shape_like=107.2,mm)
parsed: 5.4,mm
